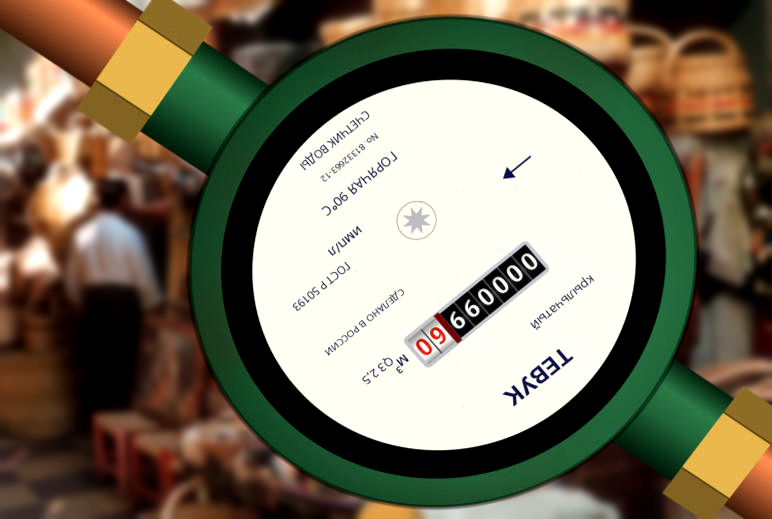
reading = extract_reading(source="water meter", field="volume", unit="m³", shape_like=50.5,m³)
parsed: 99.60,m³
